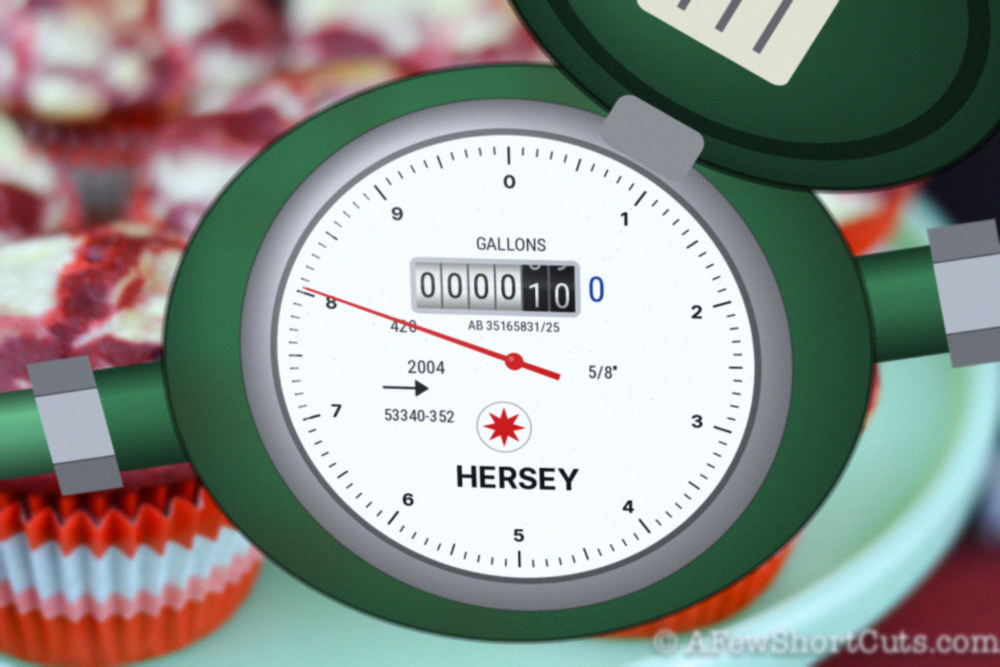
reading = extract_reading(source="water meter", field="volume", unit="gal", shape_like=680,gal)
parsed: 98.0,gal
